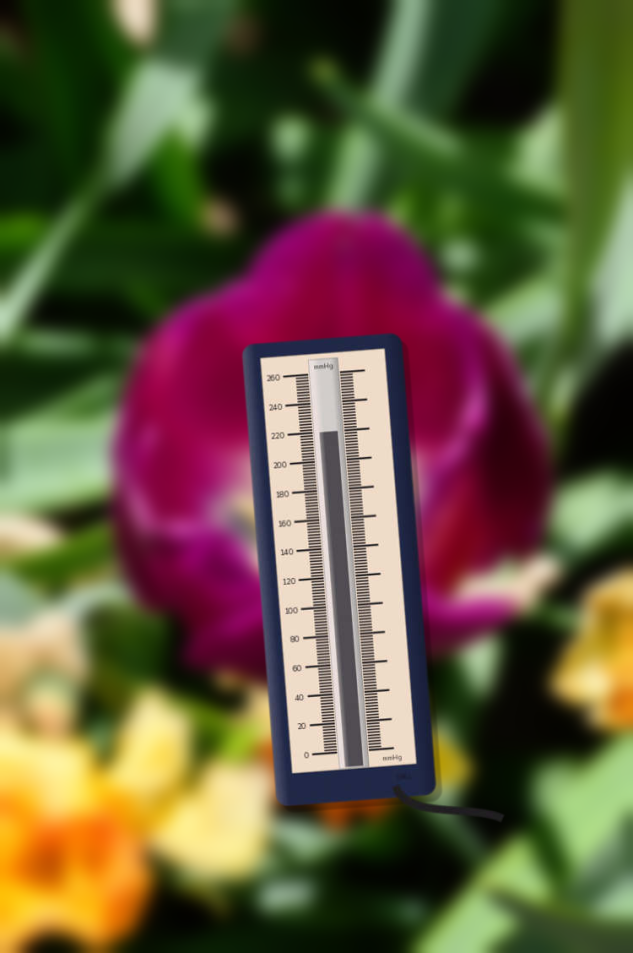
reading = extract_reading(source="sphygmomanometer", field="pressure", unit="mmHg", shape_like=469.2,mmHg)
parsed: 220,mmHg
